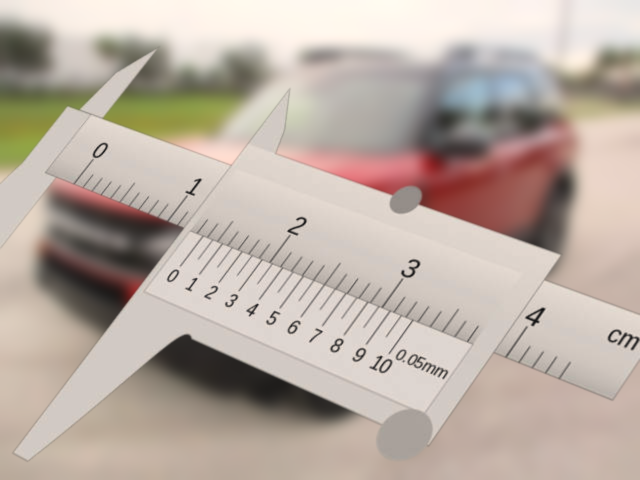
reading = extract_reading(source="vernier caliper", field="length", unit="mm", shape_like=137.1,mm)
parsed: 13.6,mm
